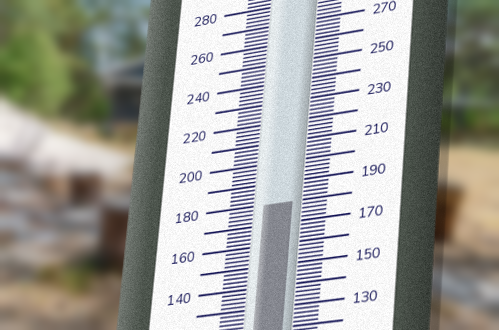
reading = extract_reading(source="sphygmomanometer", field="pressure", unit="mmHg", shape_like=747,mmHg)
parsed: 180,mmHg
